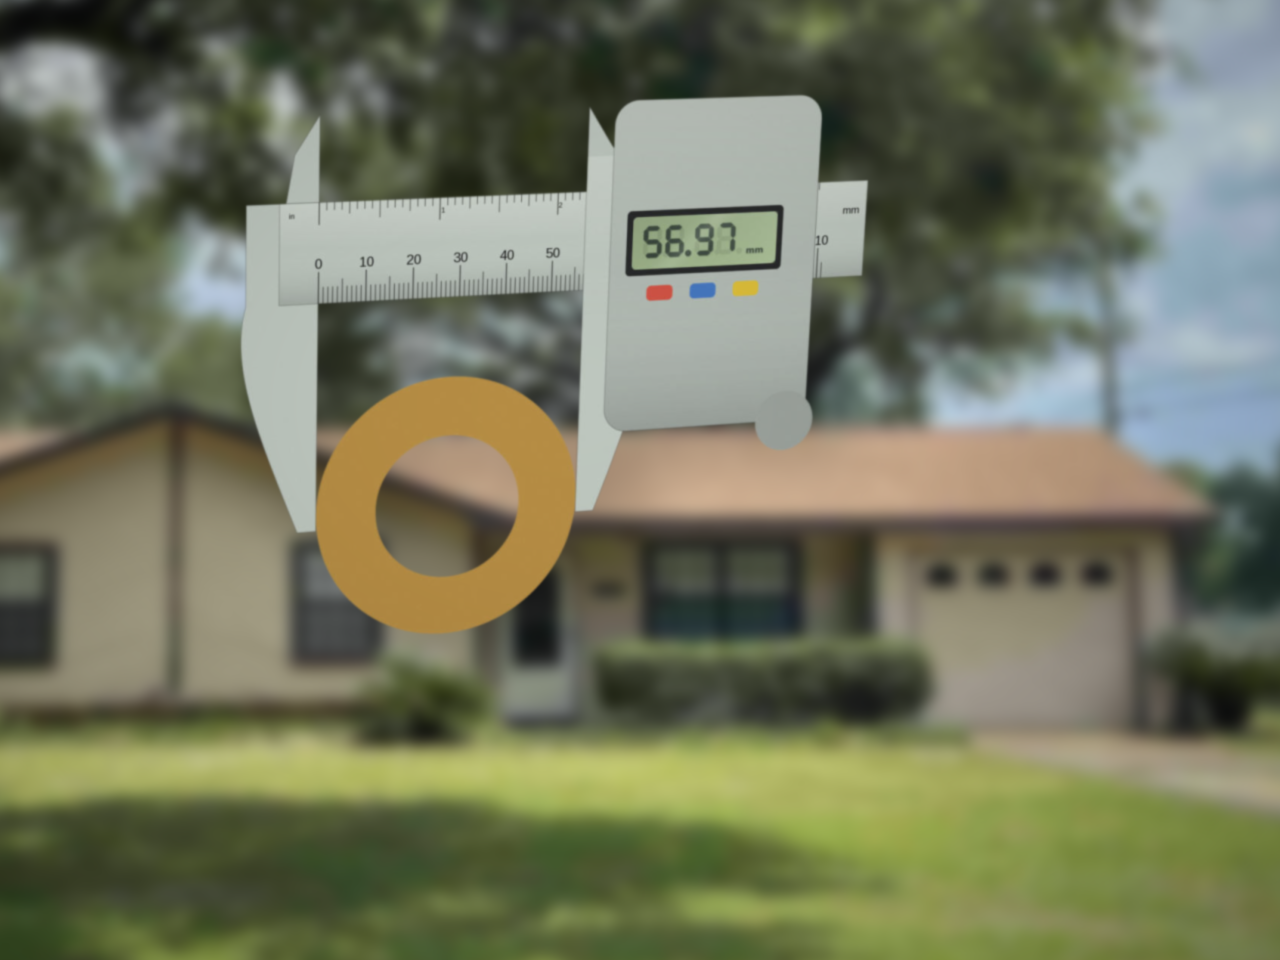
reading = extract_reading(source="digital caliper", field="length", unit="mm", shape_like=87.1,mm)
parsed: 56.97,mm
